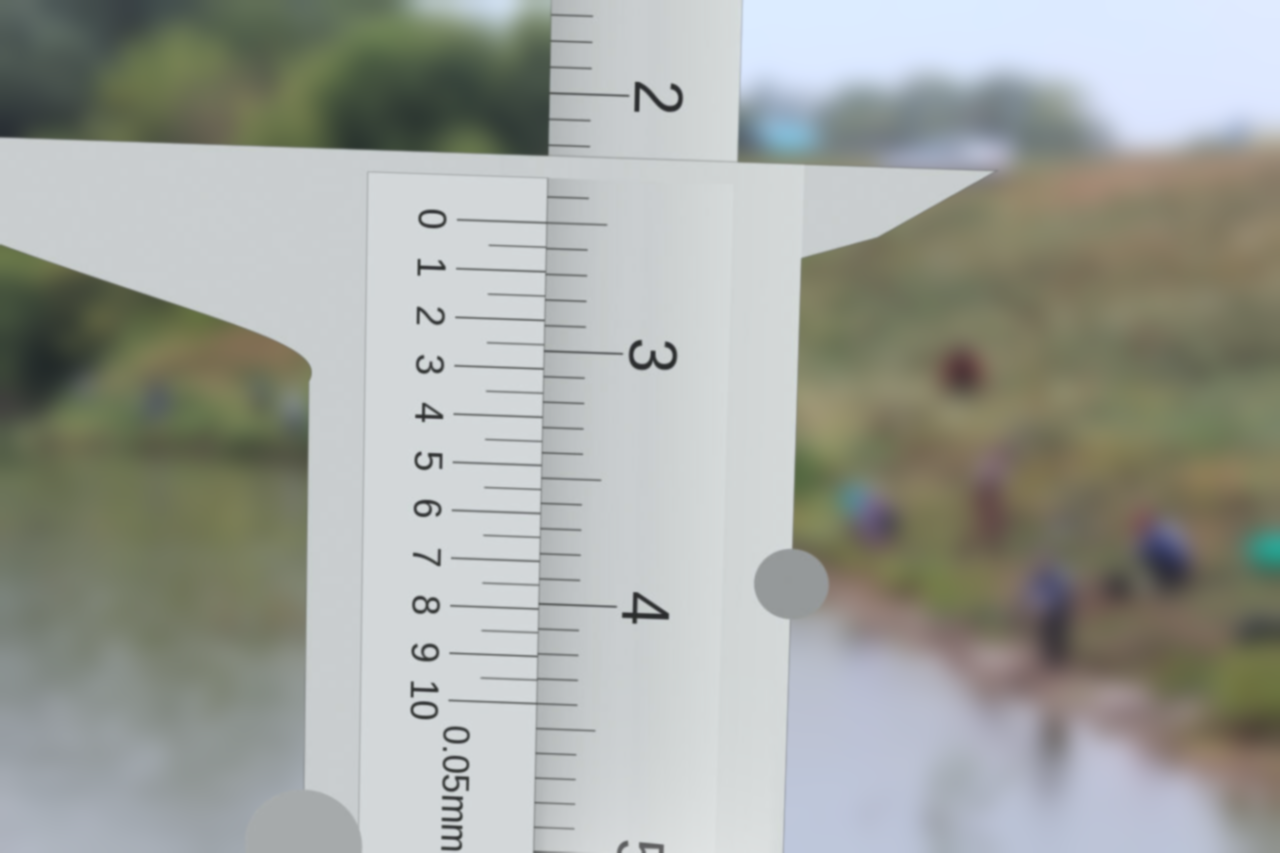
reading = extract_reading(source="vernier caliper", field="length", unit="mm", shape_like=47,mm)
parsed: 25.0,mm
